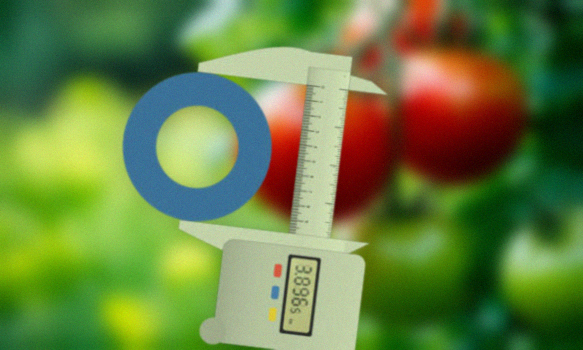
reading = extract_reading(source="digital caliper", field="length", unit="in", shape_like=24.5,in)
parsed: 3.8965,in
